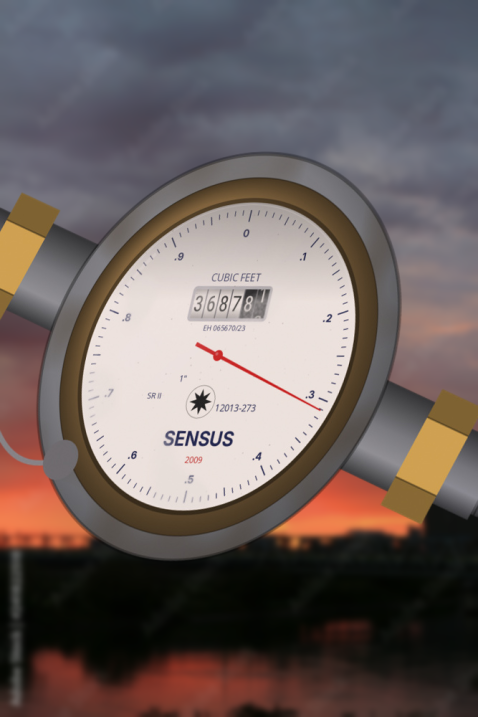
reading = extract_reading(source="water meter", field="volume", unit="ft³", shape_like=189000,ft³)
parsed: 368781.31,ft³
